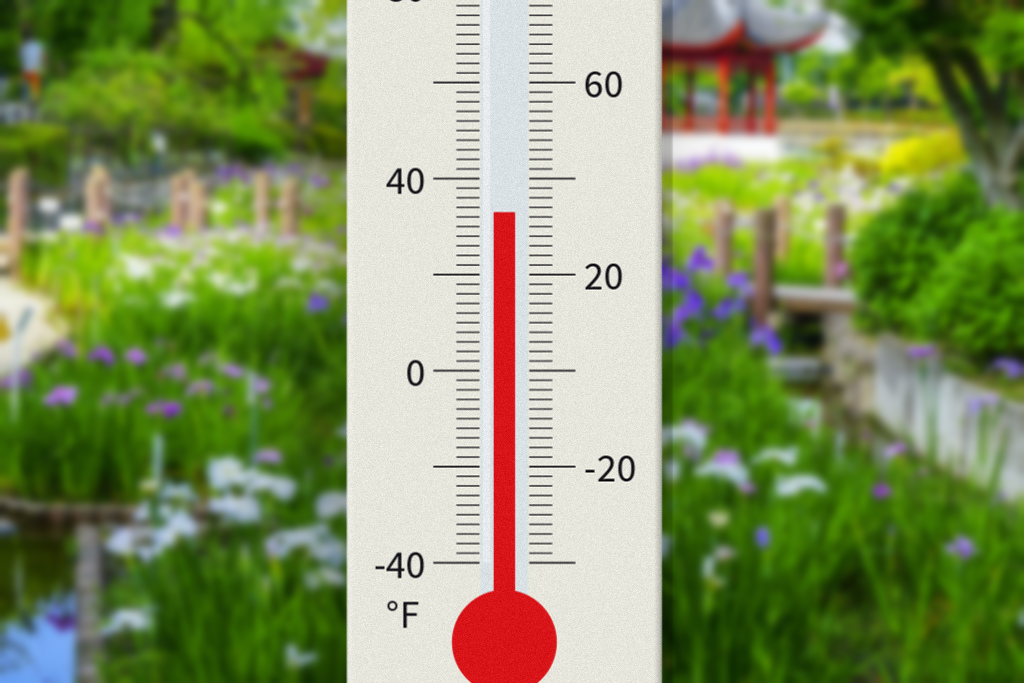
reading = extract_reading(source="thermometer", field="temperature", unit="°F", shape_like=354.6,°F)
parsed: 33,°F
